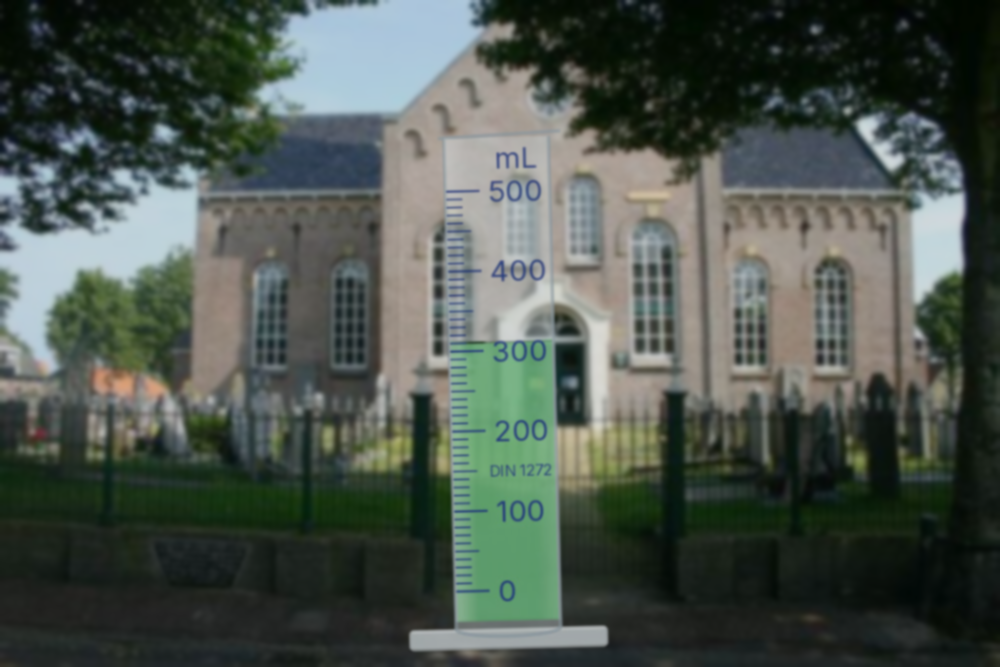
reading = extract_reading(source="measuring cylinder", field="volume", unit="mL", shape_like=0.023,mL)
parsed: 310,mL
